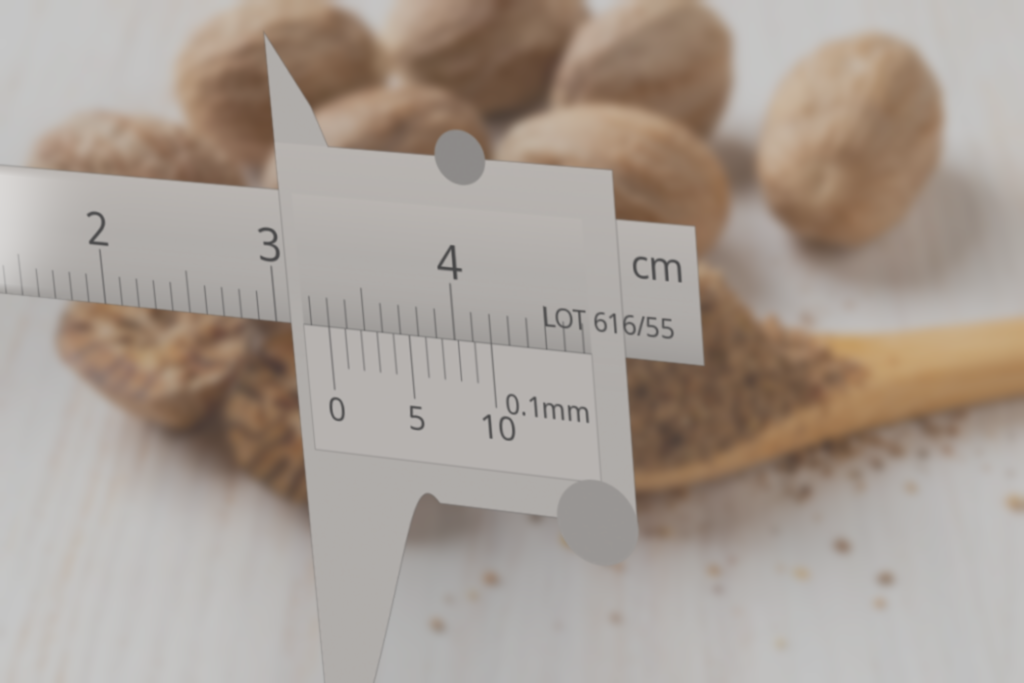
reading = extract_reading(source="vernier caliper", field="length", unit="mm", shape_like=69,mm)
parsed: 33.0,mm
